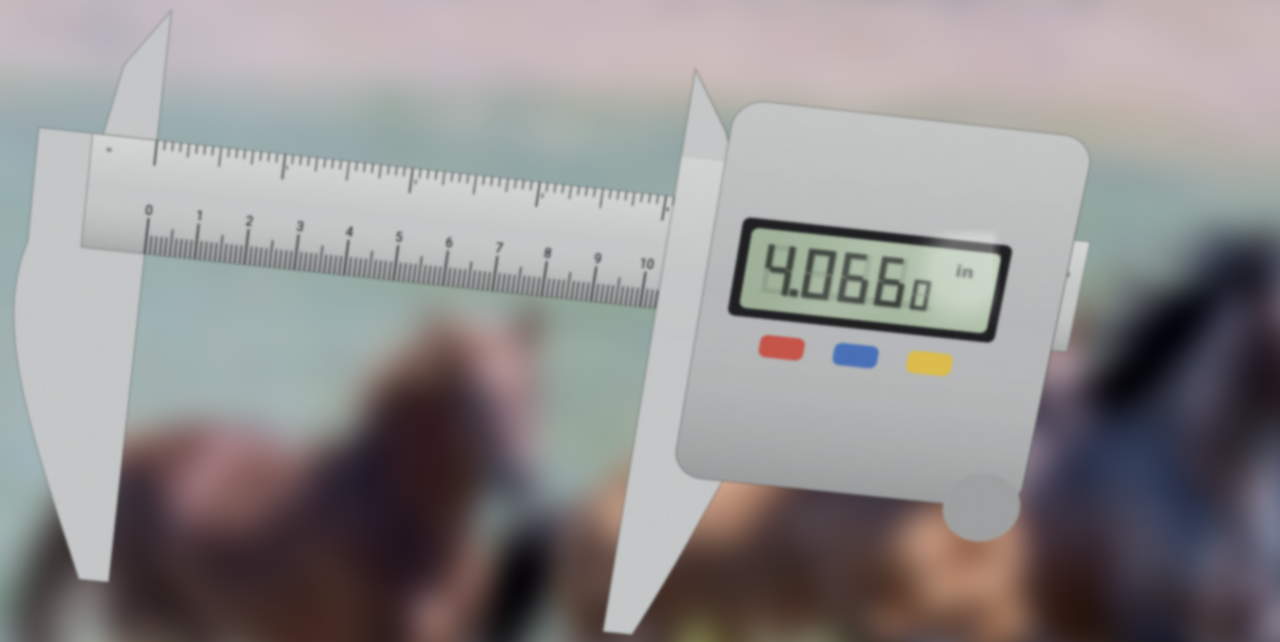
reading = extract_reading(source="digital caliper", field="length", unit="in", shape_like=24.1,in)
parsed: 4.0660,in
